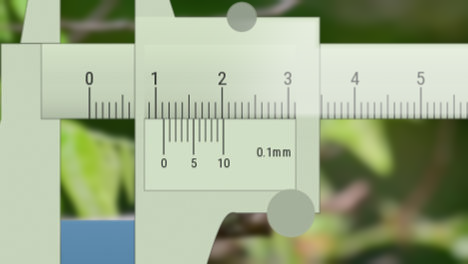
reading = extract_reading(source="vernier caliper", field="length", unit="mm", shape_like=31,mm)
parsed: 11.2,mm
